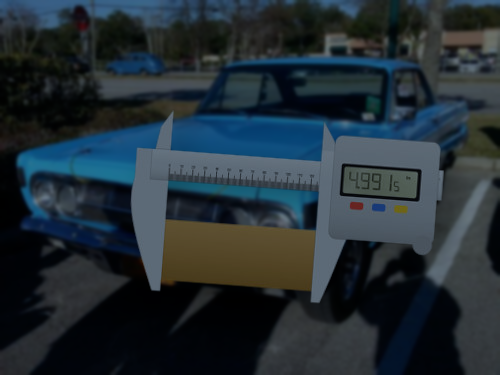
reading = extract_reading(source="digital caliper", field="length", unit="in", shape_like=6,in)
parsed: 4.9915,in
